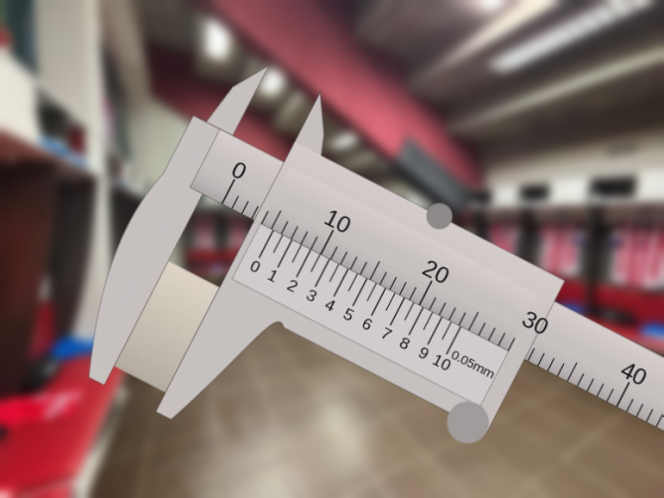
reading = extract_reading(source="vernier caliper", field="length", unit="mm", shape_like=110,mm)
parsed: 5.2,mm
